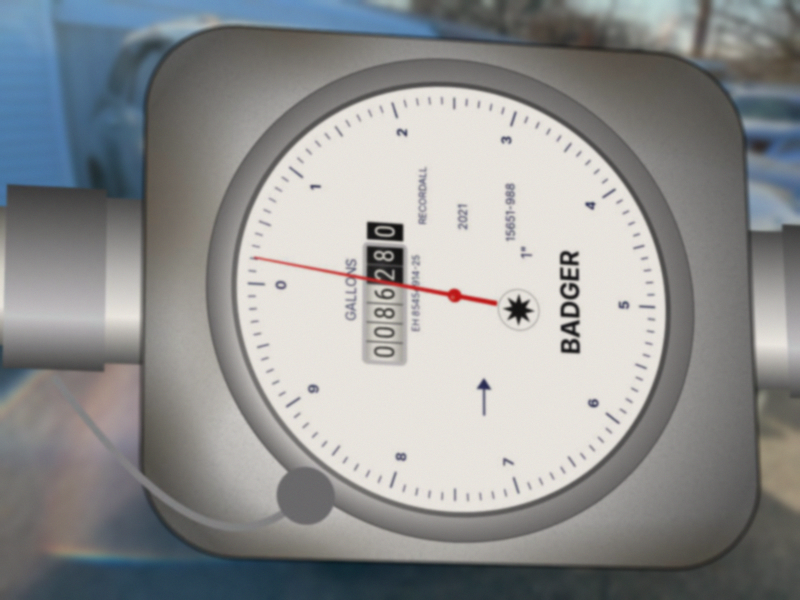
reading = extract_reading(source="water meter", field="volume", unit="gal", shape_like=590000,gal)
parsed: 86280.2,gal
